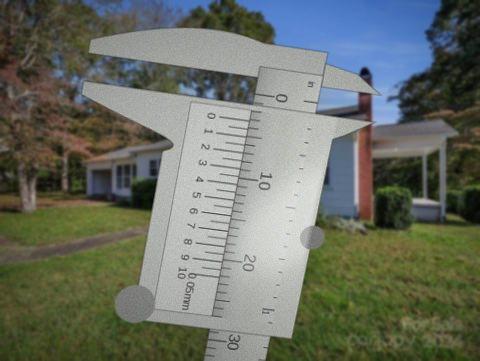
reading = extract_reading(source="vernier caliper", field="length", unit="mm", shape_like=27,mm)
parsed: 3.2,mm
